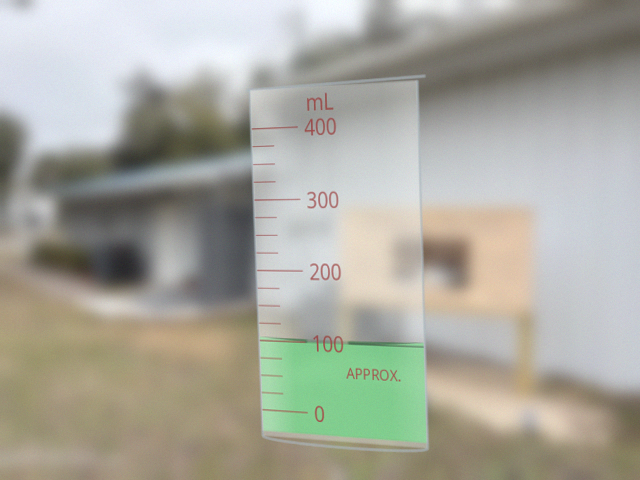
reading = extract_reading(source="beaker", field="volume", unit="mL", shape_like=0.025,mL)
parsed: 100,mL
